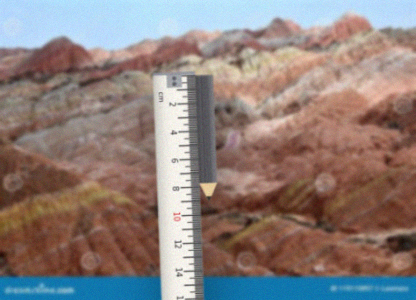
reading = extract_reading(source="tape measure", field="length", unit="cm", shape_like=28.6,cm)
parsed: 9,cm
